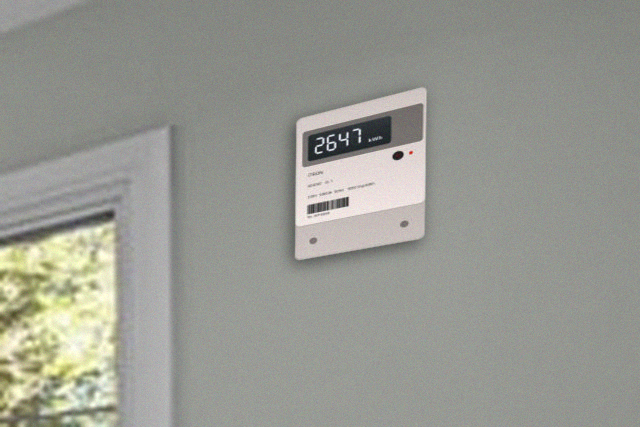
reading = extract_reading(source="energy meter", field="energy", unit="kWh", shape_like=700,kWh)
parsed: 2647,kWh
